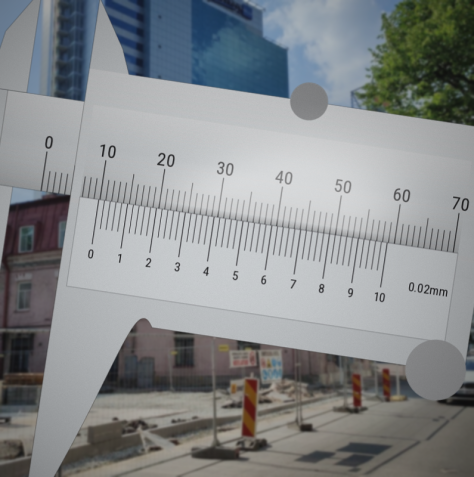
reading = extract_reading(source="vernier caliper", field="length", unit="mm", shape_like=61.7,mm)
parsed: 9.8,mm
